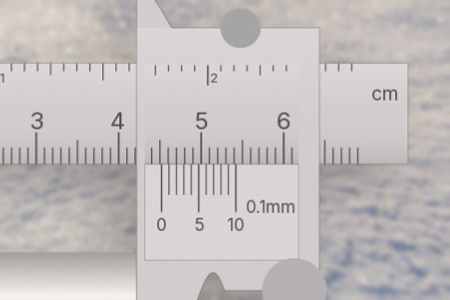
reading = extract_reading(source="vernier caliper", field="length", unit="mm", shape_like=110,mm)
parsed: 45.2,mm
